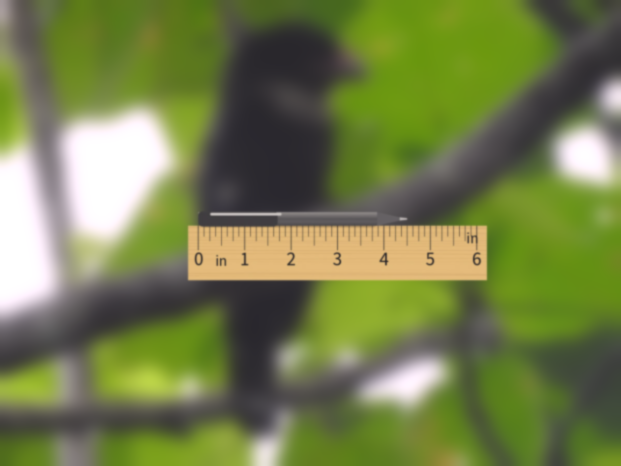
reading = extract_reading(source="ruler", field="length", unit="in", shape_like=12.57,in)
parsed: 4.5,in
